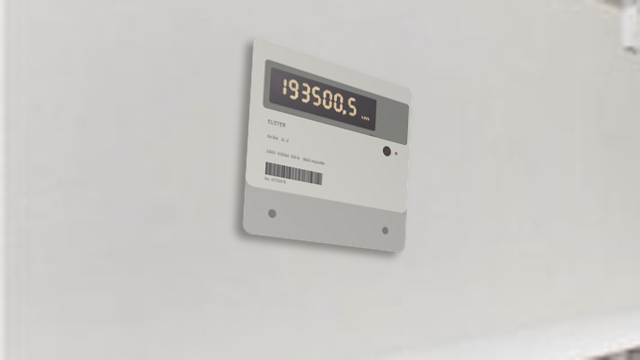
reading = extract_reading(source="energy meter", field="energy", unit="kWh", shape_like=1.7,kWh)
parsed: 193500.5,kWh
